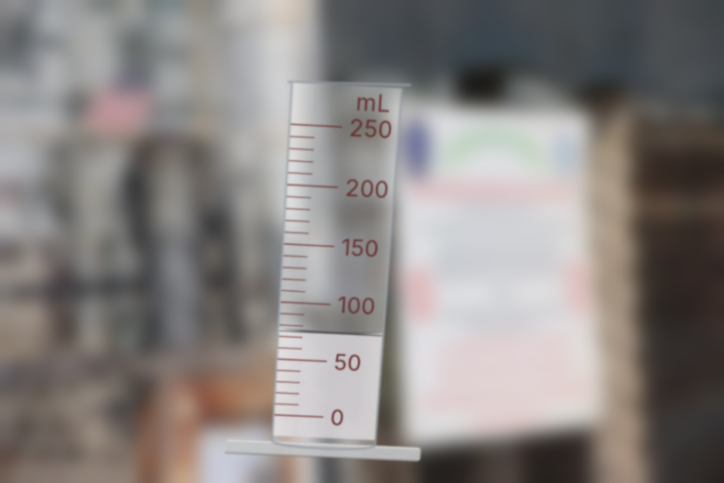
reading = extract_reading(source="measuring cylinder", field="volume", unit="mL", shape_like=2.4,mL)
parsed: 75,mL
